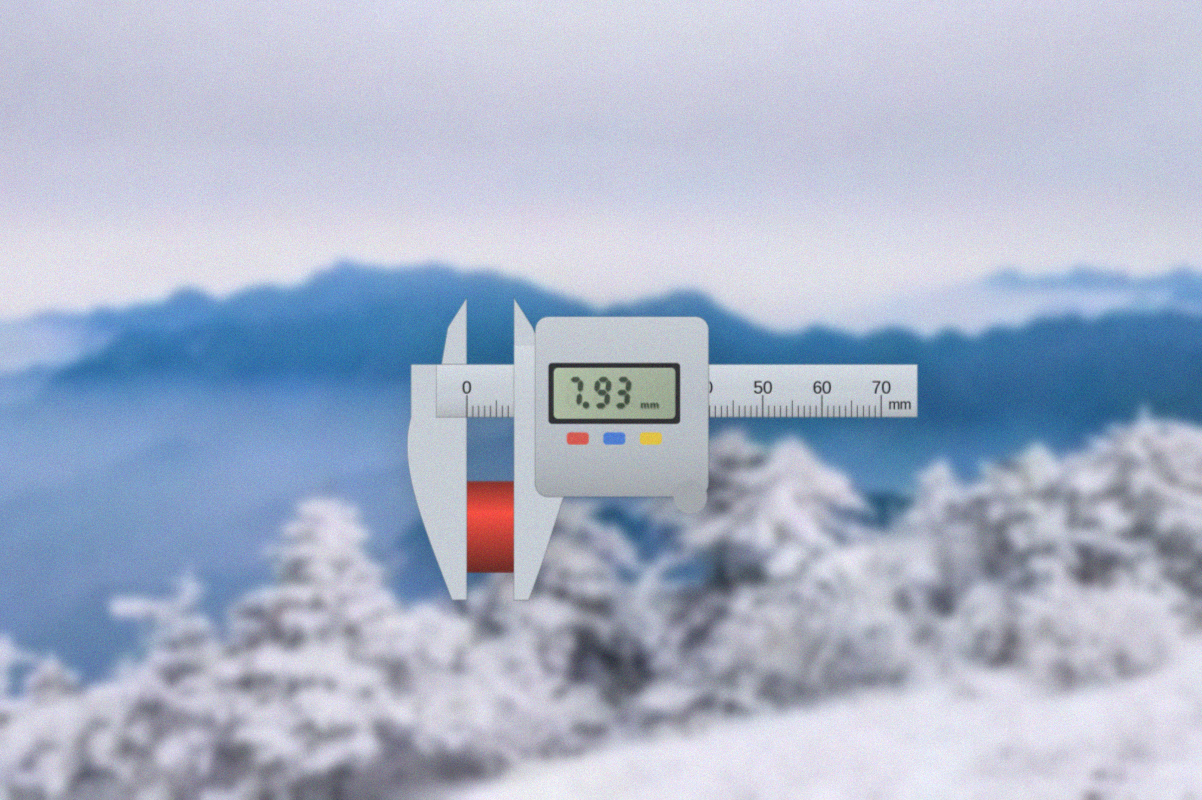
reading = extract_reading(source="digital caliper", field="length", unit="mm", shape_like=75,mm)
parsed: 7.93,mm
